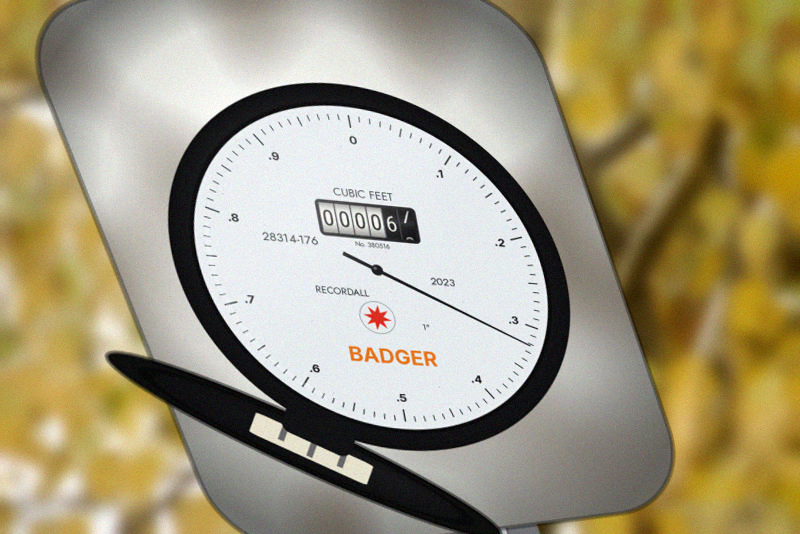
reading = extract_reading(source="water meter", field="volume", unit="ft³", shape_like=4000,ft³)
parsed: 67.32,ft³
